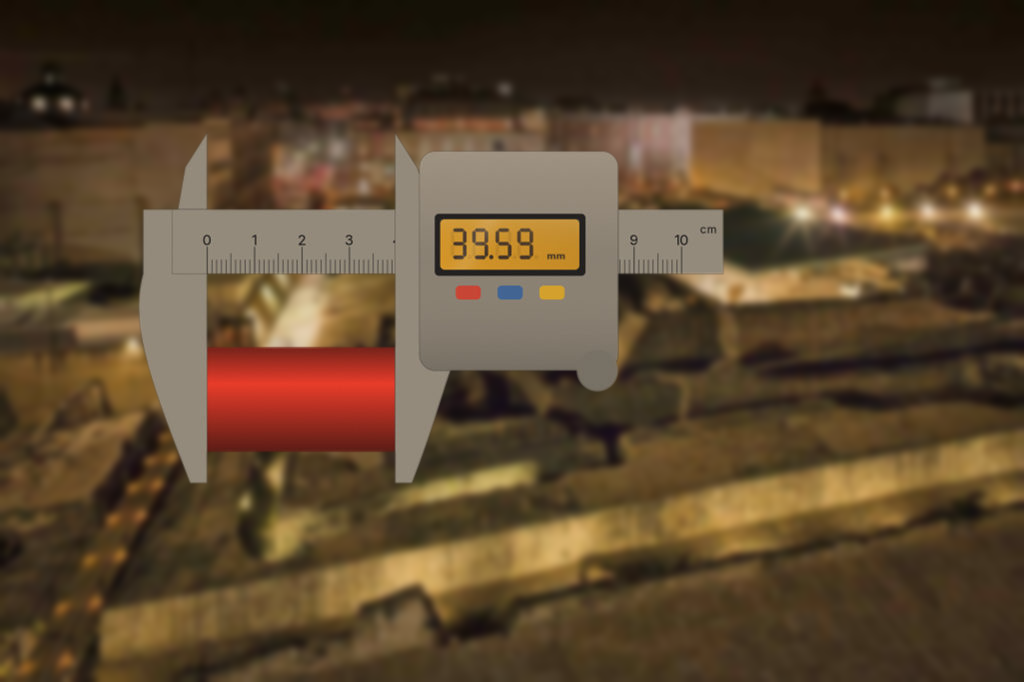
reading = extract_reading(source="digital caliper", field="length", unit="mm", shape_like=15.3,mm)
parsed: 39.59,mm
